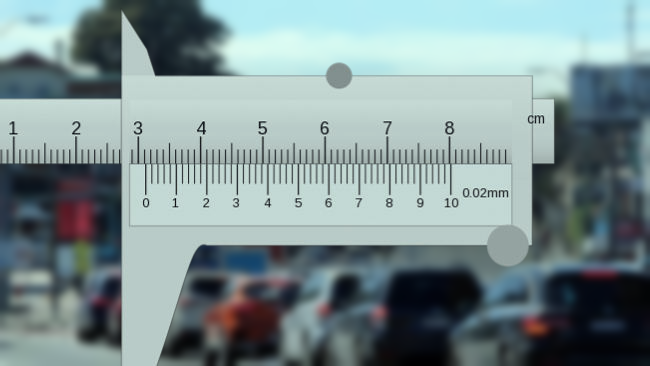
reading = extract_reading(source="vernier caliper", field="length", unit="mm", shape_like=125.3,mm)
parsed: 31.2,mm
